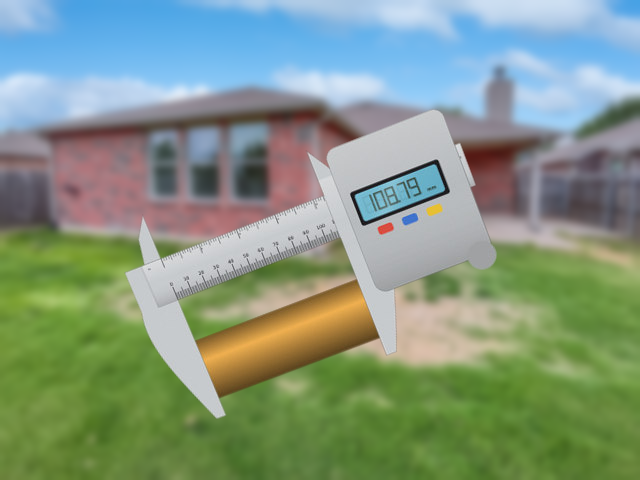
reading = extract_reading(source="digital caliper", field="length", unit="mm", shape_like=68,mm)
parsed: 108.79,mm
